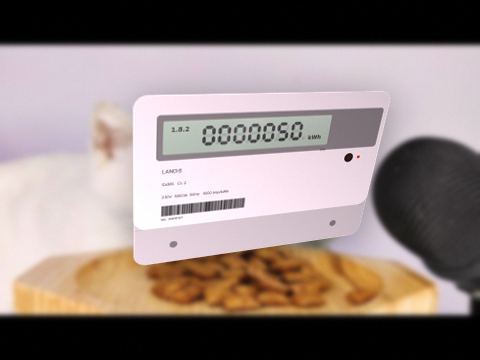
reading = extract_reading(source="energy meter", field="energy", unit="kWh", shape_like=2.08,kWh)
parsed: 50,kWh
